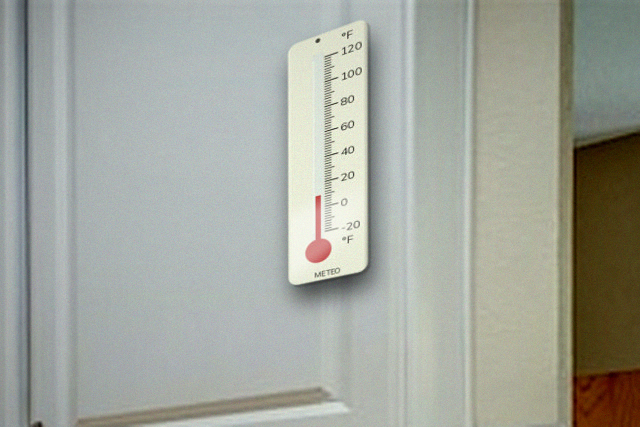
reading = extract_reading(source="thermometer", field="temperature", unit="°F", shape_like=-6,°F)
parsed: 10,°F
